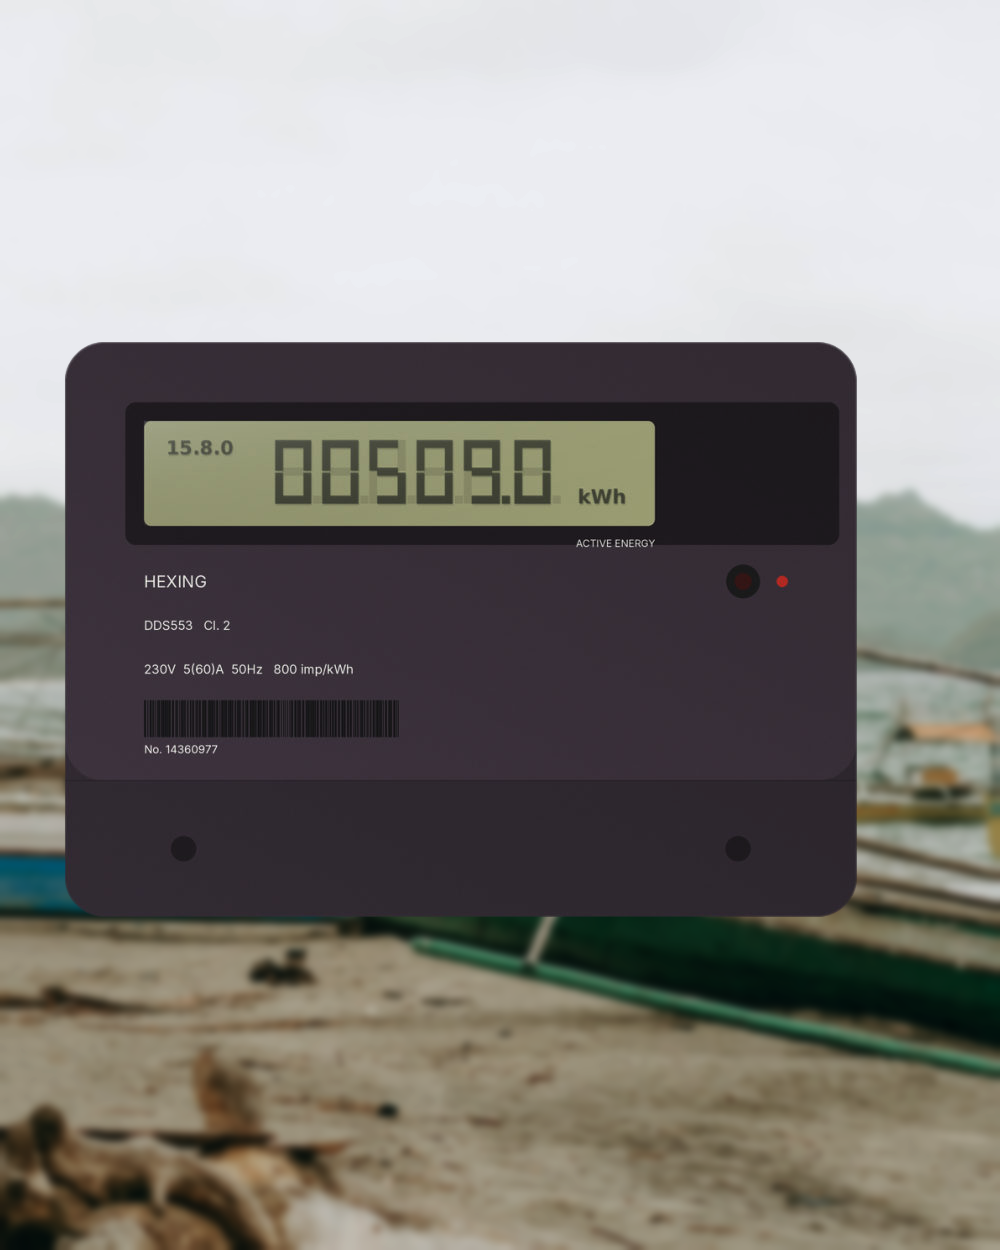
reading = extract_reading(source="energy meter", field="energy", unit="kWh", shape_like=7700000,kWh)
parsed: 509.0,kWh
